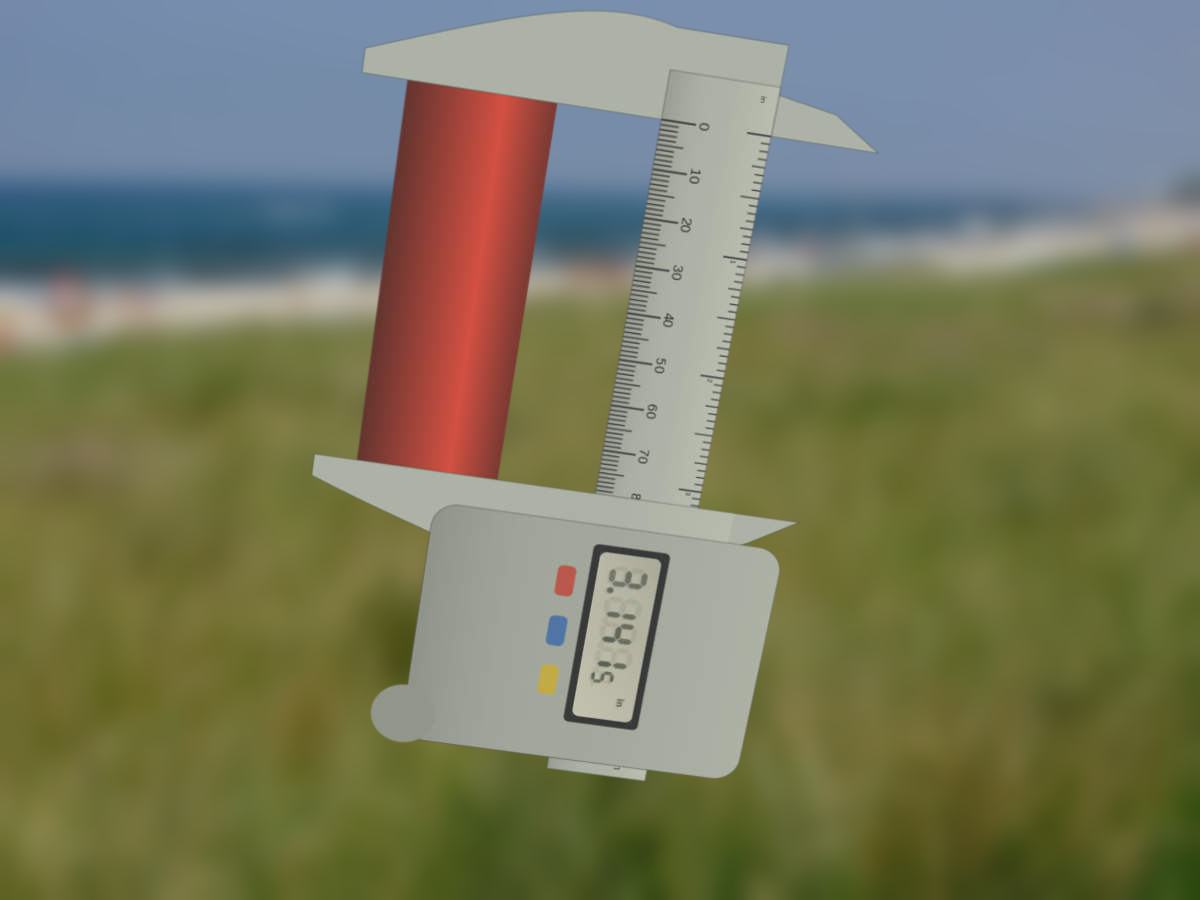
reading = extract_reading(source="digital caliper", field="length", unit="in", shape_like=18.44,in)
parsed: 3.1415,in
